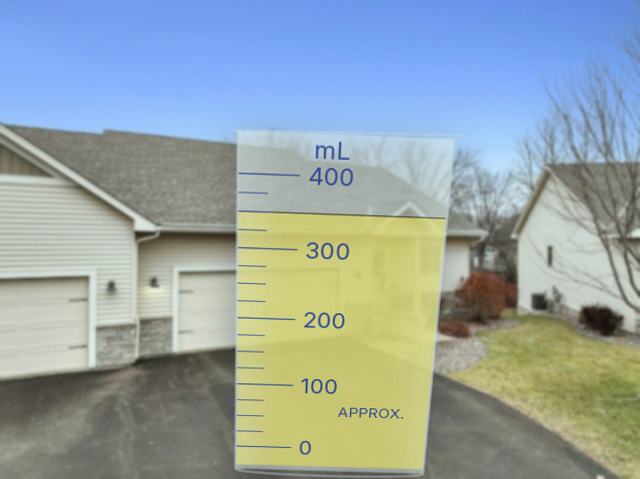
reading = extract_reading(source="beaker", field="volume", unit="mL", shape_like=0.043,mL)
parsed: 350,mL
